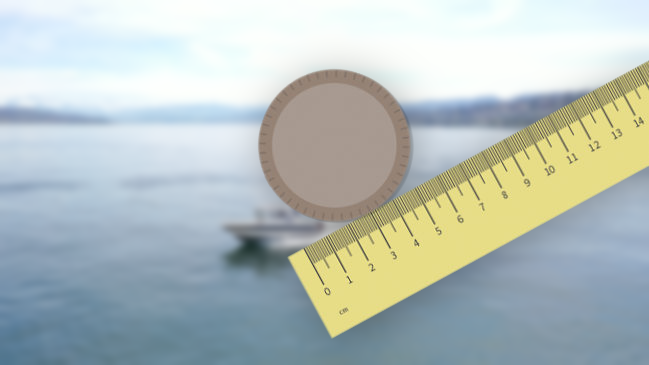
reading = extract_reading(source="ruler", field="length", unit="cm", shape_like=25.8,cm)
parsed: 6,cm
